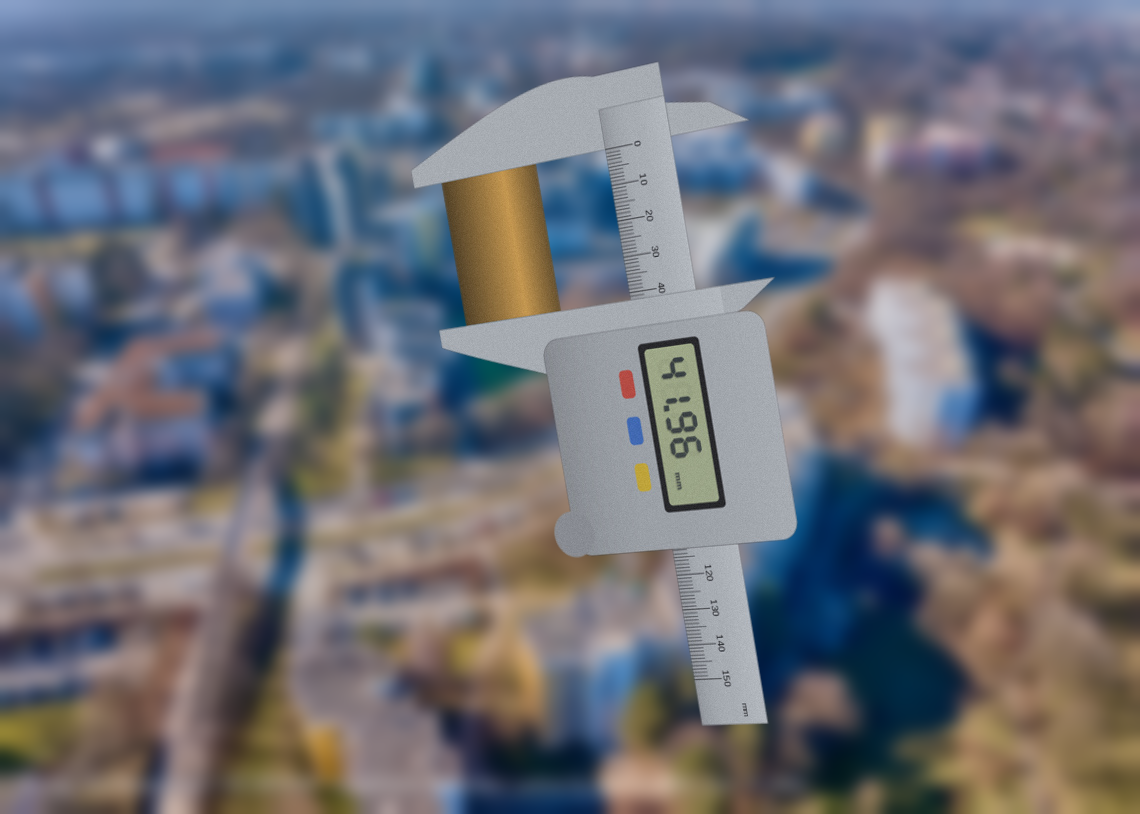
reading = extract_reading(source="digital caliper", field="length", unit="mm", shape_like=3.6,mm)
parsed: 41.96,mm
